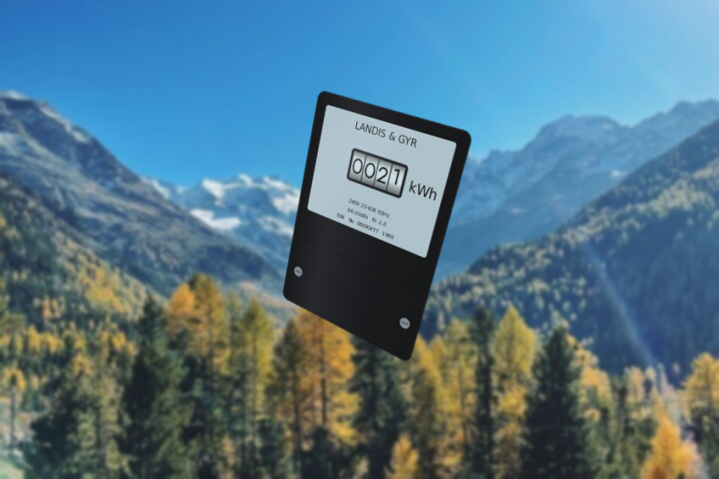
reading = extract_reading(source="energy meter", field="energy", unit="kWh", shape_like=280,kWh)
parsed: 21,kWh
